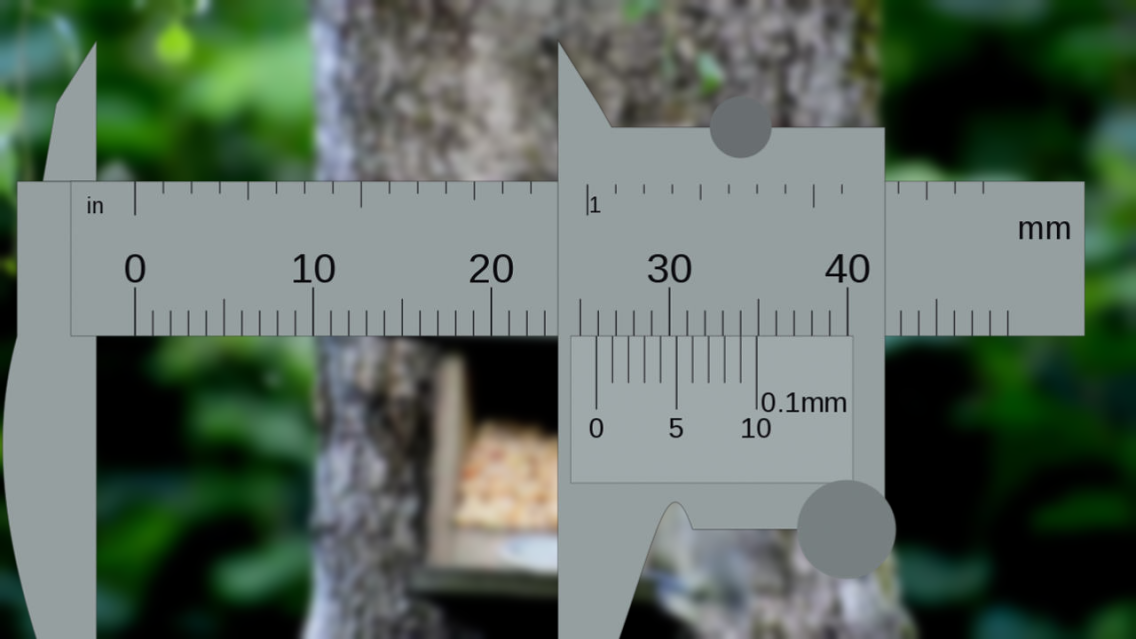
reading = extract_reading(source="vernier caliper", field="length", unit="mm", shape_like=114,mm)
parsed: 25.9,mm
